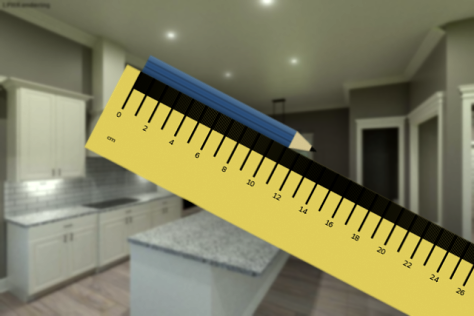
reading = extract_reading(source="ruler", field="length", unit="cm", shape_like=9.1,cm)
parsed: 13,cm
